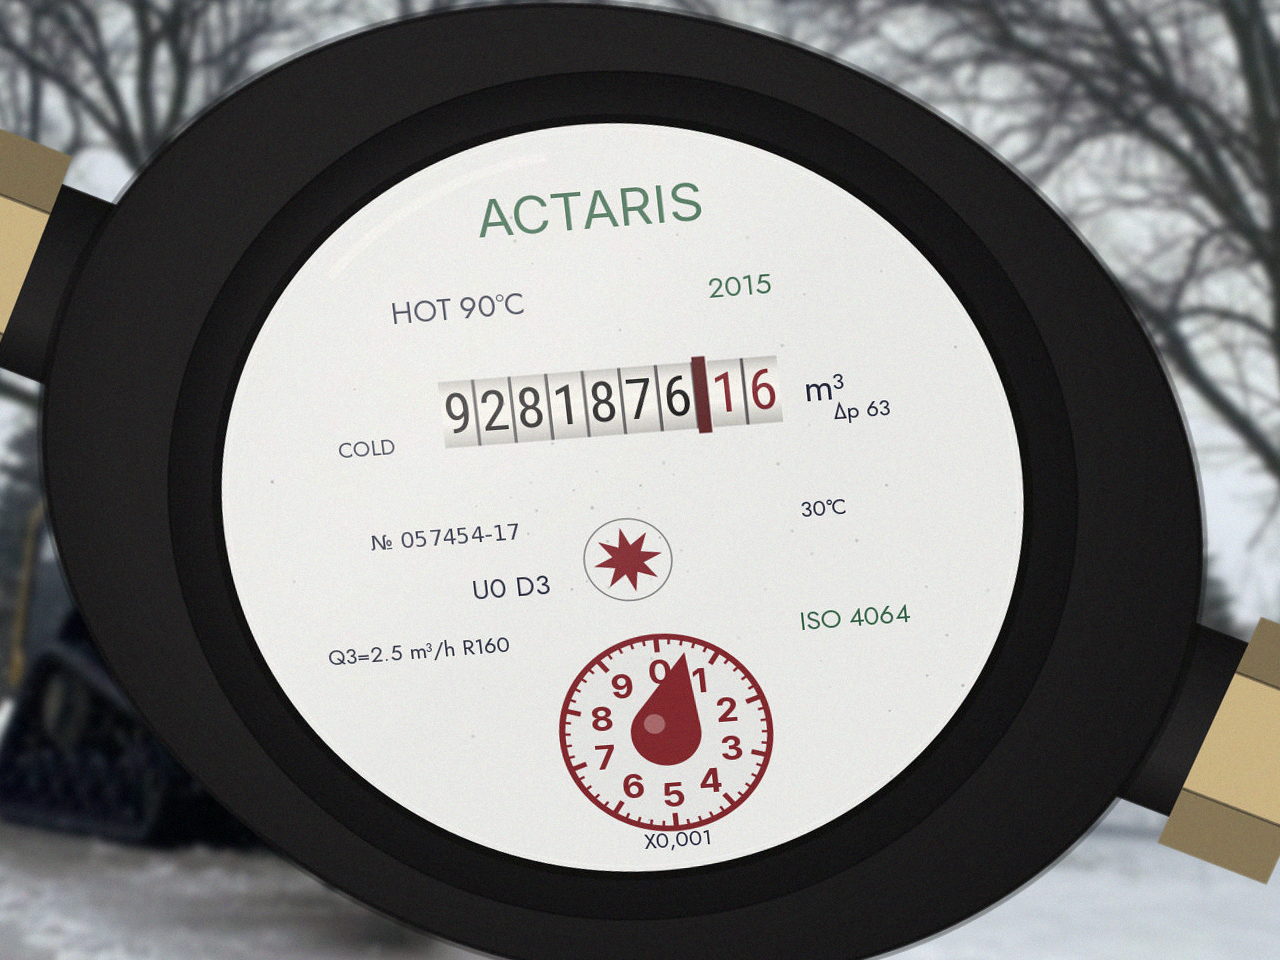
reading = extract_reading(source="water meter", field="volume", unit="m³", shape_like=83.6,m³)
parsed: 9281876.160,m³
